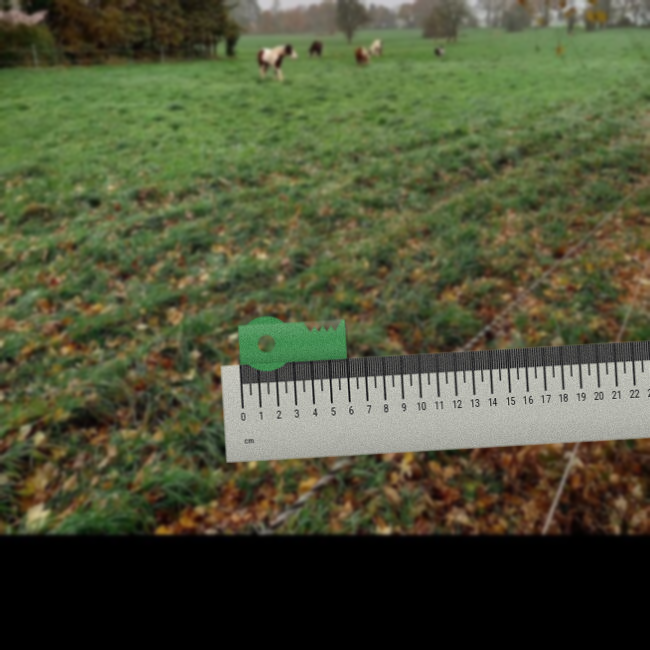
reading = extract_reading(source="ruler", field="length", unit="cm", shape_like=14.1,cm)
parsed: 6,cm
